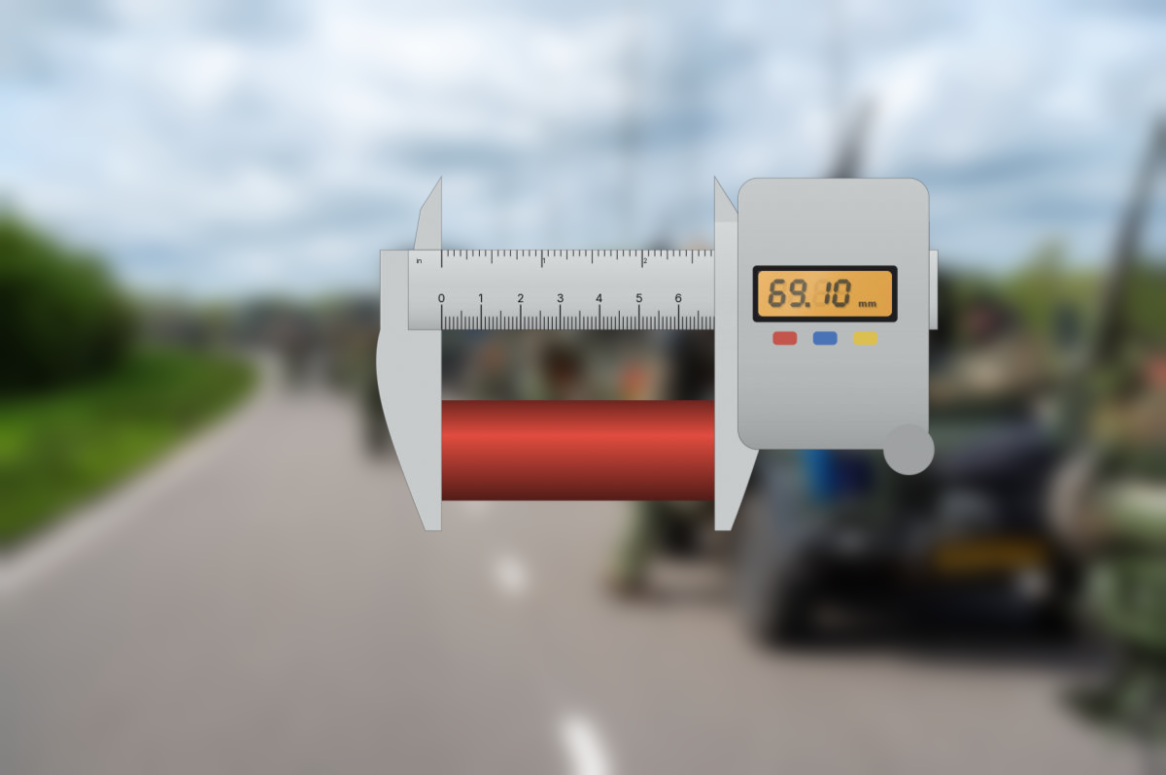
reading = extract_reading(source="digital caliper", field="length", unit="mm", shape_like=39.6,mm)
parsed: 69.10,mm
